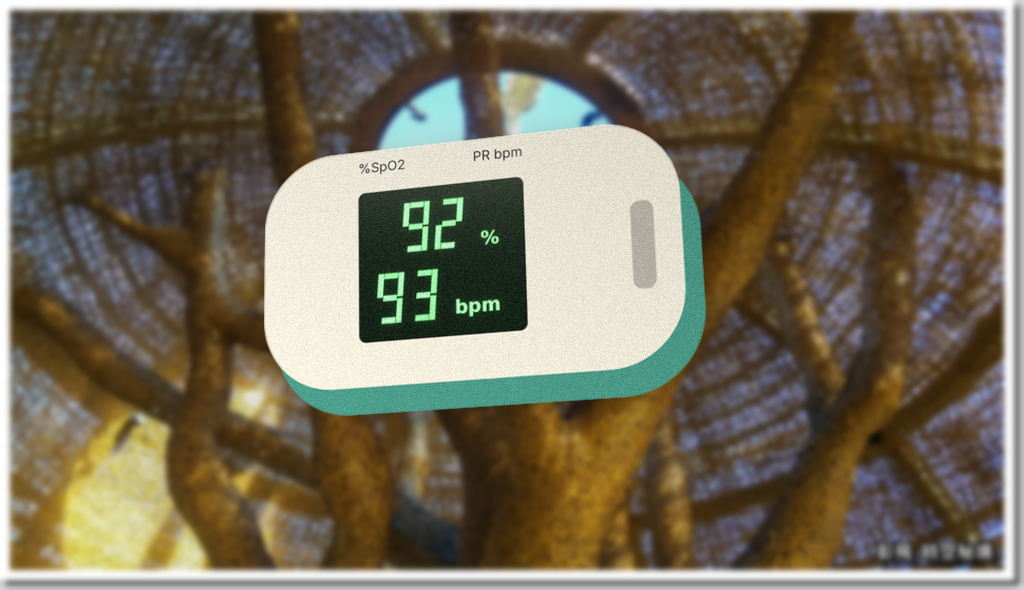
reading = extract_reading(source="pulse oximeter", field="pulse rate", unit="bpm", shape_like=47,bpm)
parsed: 93,bpm
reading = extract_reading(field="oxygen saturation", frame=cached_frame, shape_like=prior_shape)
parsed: 92,%
